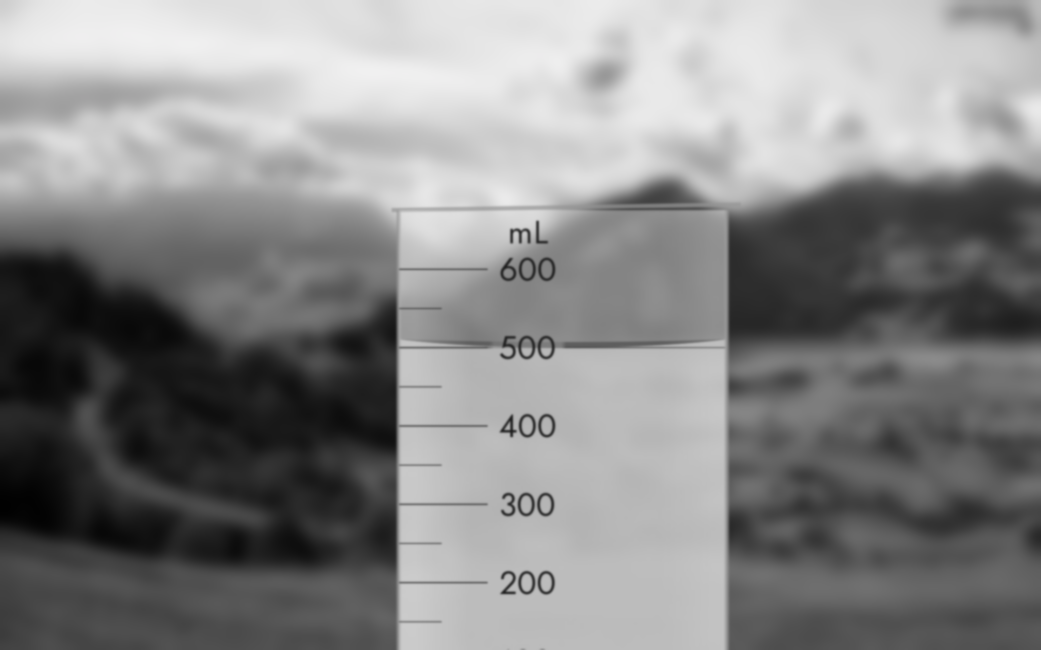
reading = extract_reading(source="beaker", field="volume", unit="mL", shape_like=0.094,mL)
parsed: 500,mL
